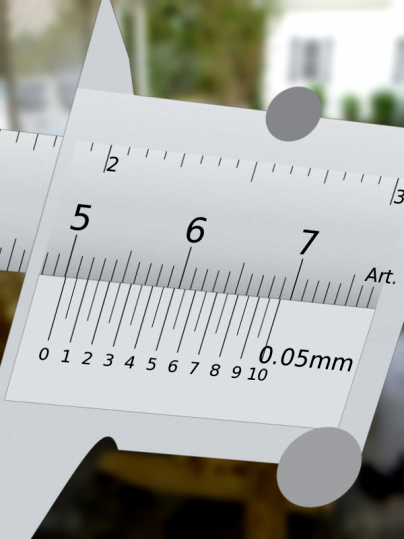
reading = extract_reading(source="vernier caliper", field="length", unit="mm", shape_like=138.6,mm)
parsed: 50.1,mm
